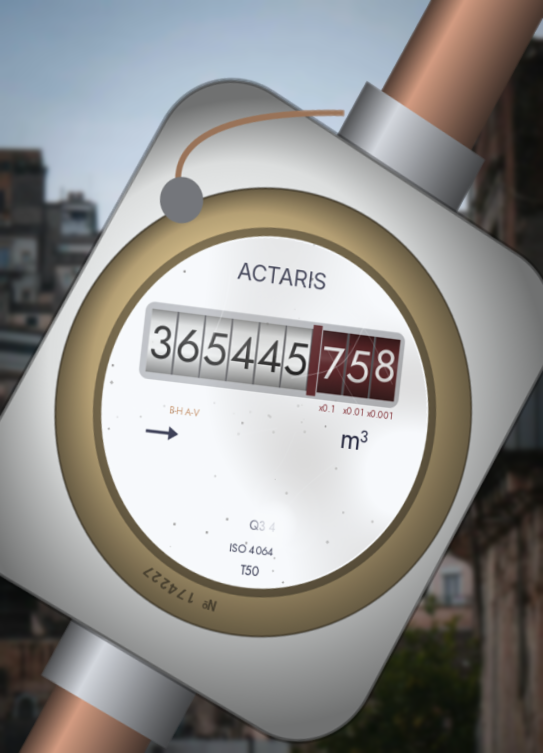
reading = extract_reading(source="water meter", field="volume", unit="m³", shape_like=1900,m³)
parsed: 365445.758,m³
